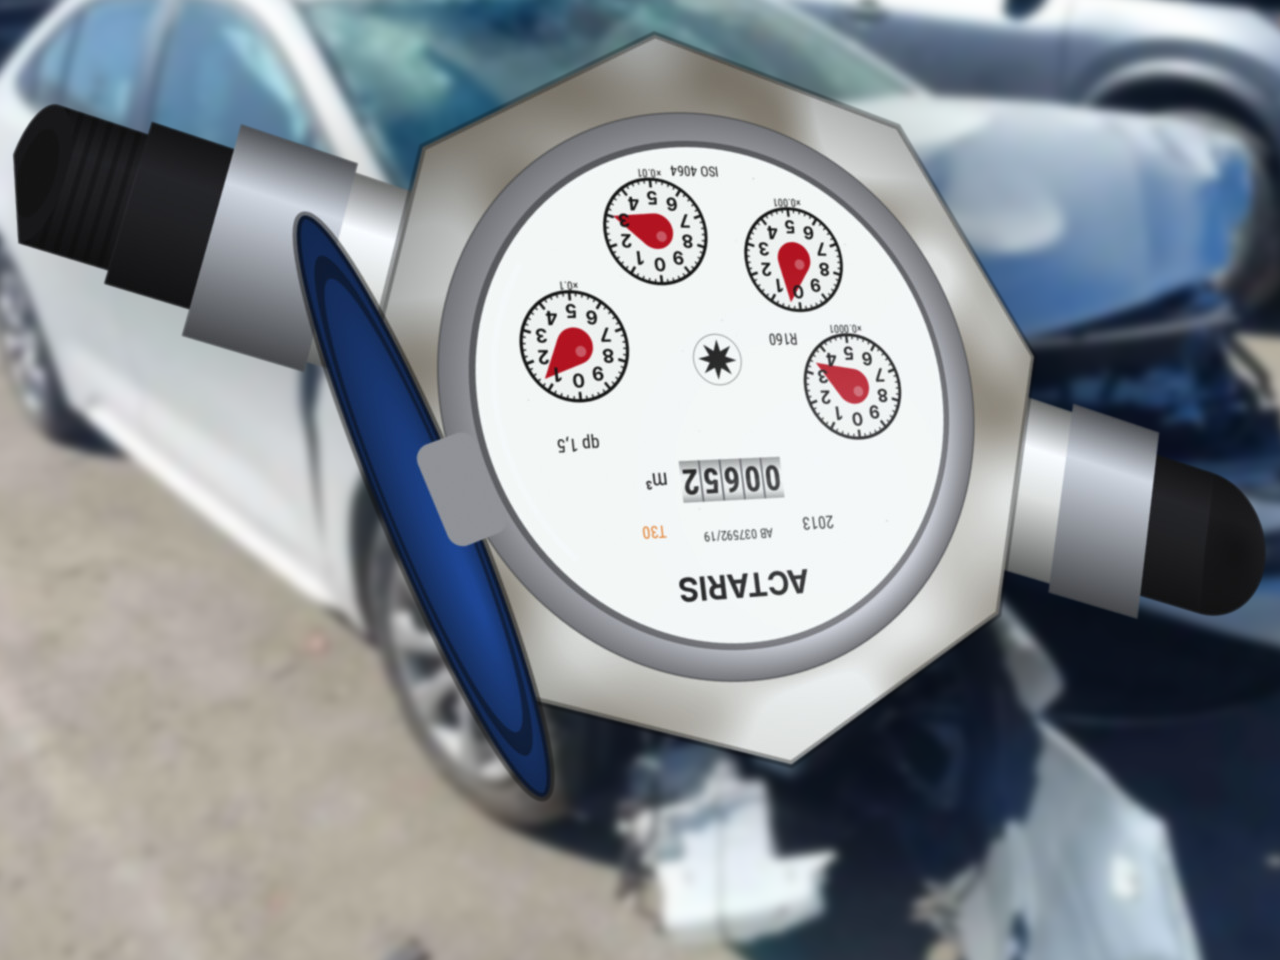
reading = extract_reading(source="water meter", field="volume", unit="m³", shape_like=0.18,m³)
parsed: 652.1303,m³
